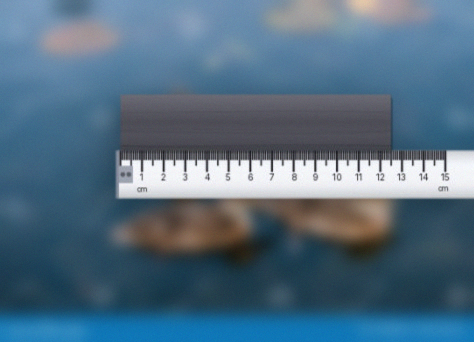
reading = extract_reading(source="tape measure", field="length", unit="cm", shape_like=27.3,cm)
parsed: 12.5,cm
